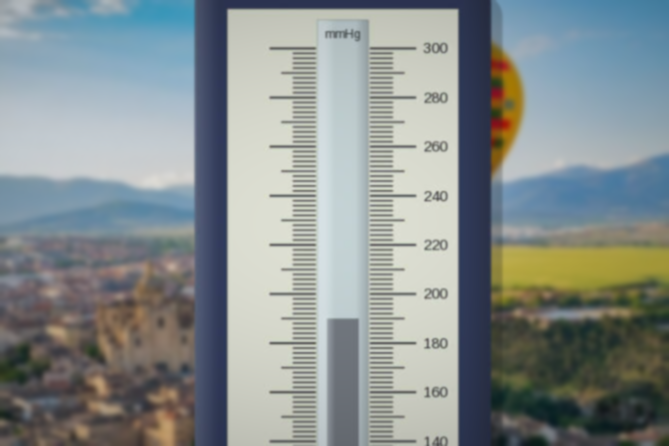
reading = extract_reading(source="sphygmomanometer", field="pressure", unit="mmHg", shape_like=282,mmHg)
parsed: 190,mmHg
